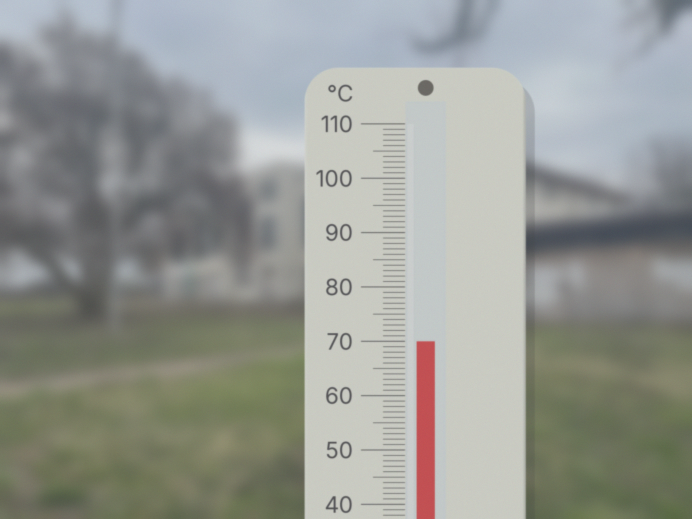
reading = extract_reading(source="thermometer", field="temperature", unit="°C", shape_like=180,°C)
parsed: 70,°C
